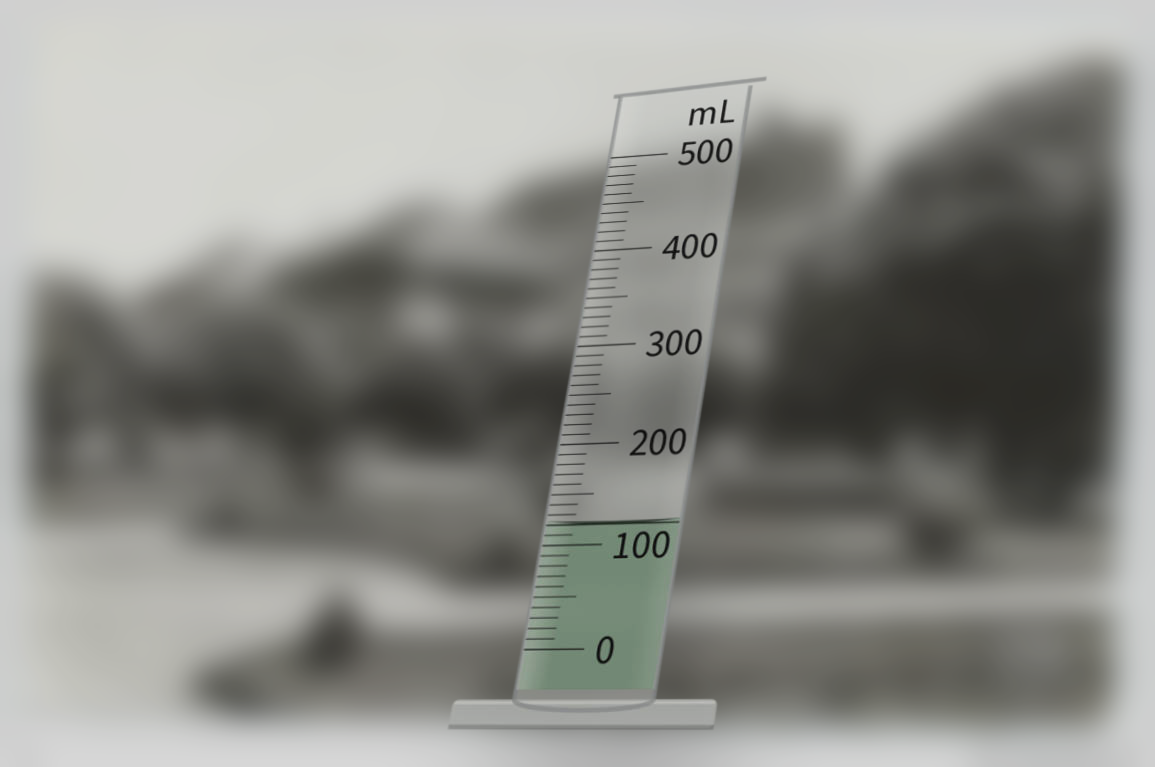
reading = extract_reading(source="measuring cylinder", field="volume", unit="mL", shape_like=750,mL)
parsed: 120,mL
